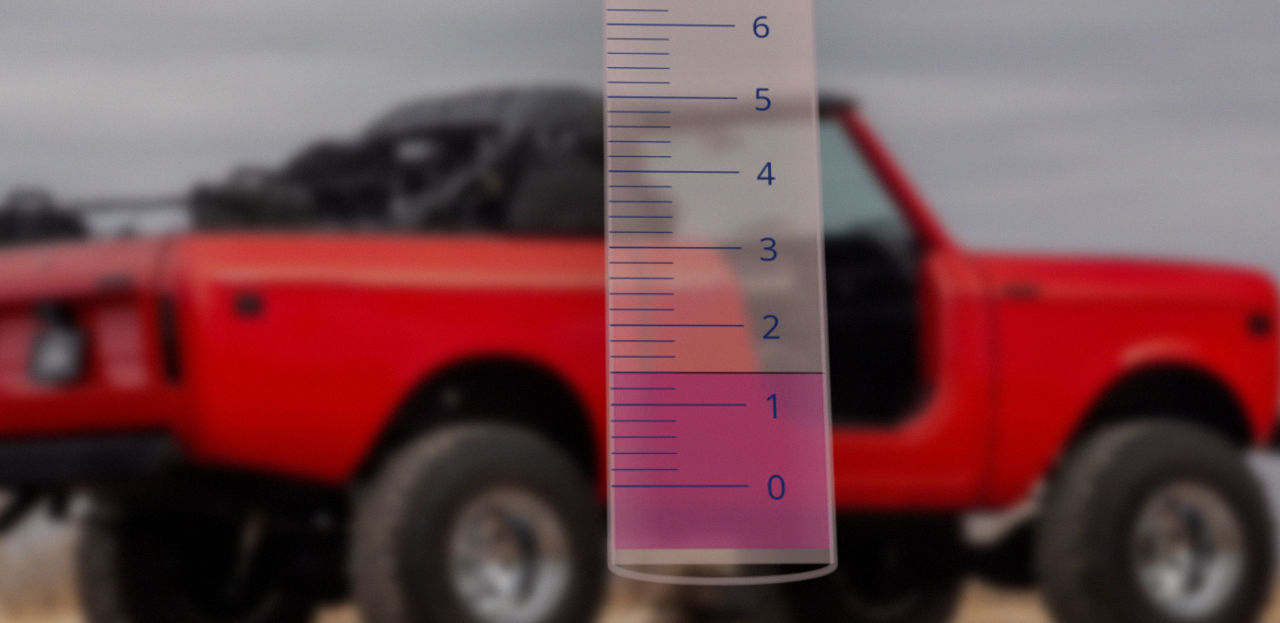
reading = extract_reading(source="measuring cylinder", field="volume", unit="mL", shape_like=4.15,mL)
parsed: 1.4,mL
